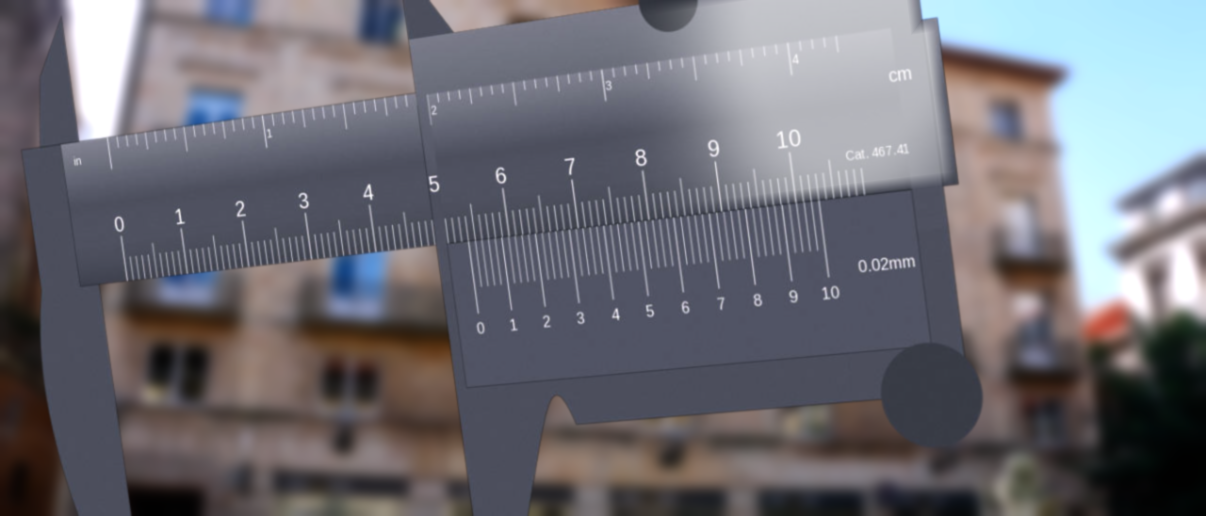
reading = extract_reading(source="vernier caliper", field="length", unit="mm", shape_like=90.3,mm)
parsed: 54.0,mm
